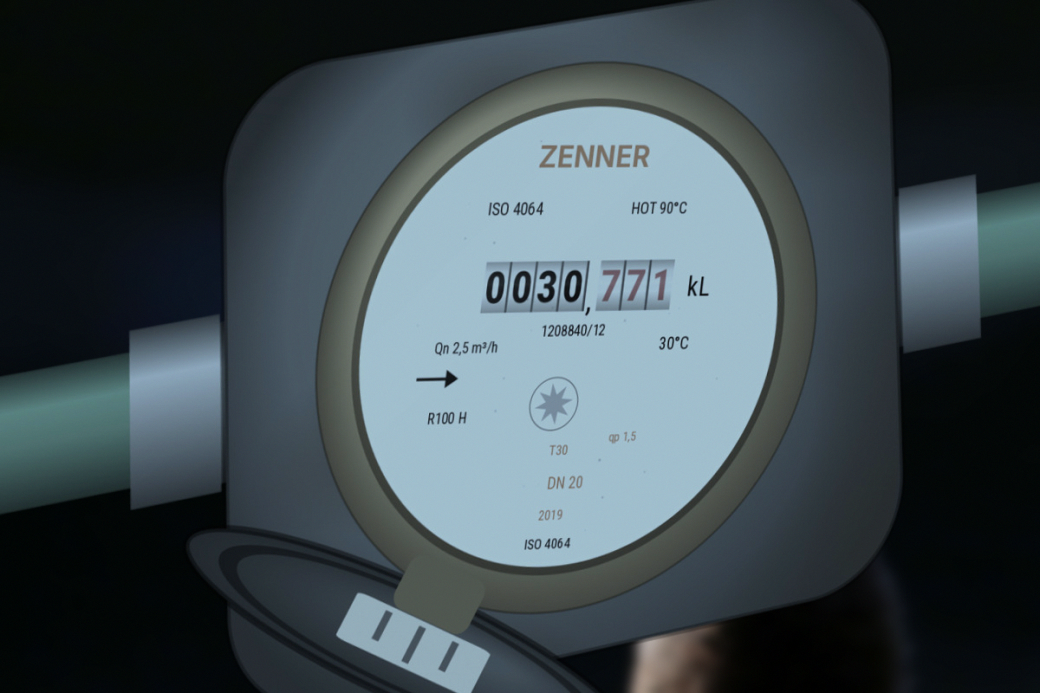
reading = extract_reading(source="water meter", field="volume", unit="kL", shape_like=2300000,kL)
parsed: 30.771,kL
